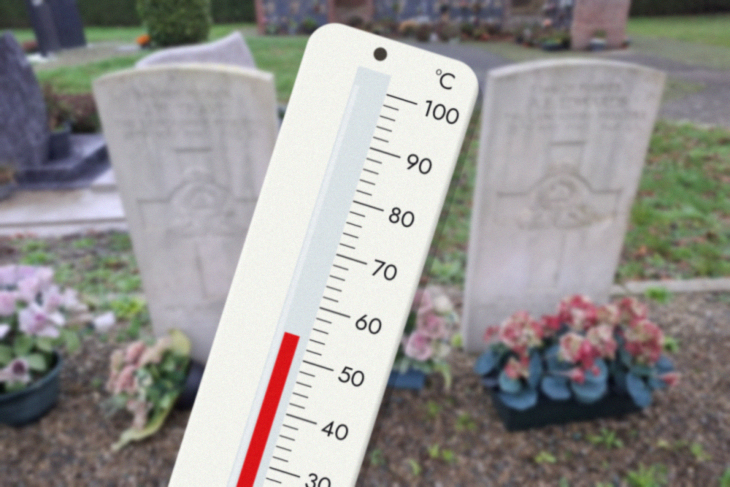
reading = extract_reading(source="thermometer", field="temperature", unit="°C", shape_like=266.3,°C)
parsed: 54,°C
